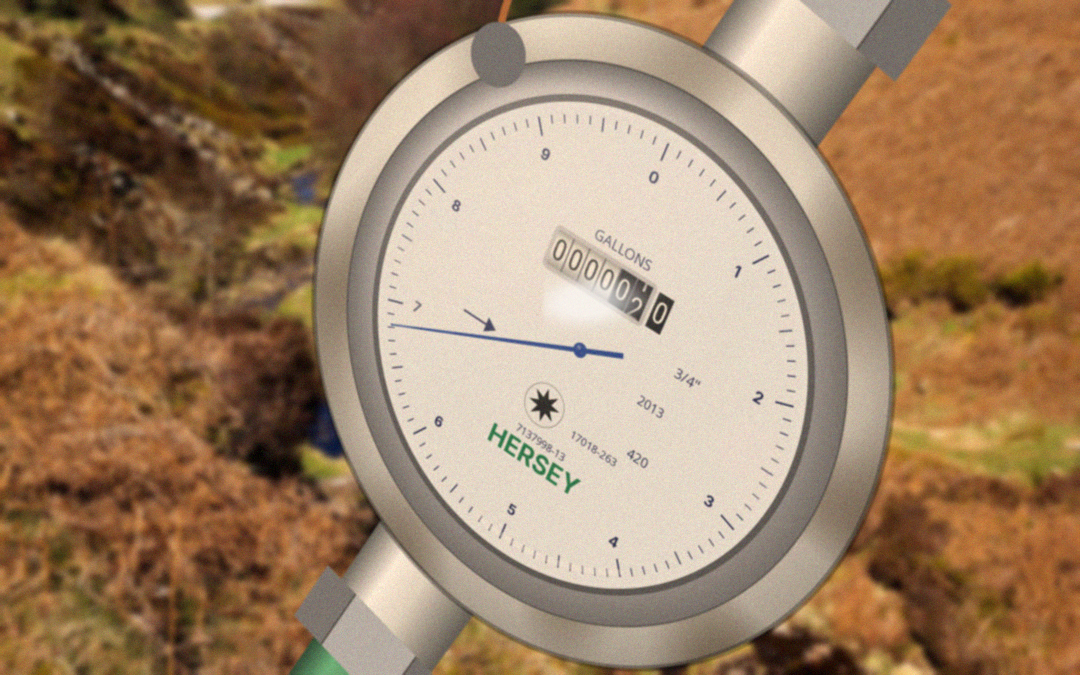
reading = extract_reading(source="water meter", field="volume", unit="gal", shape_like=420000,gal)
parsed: 16.8,gal
